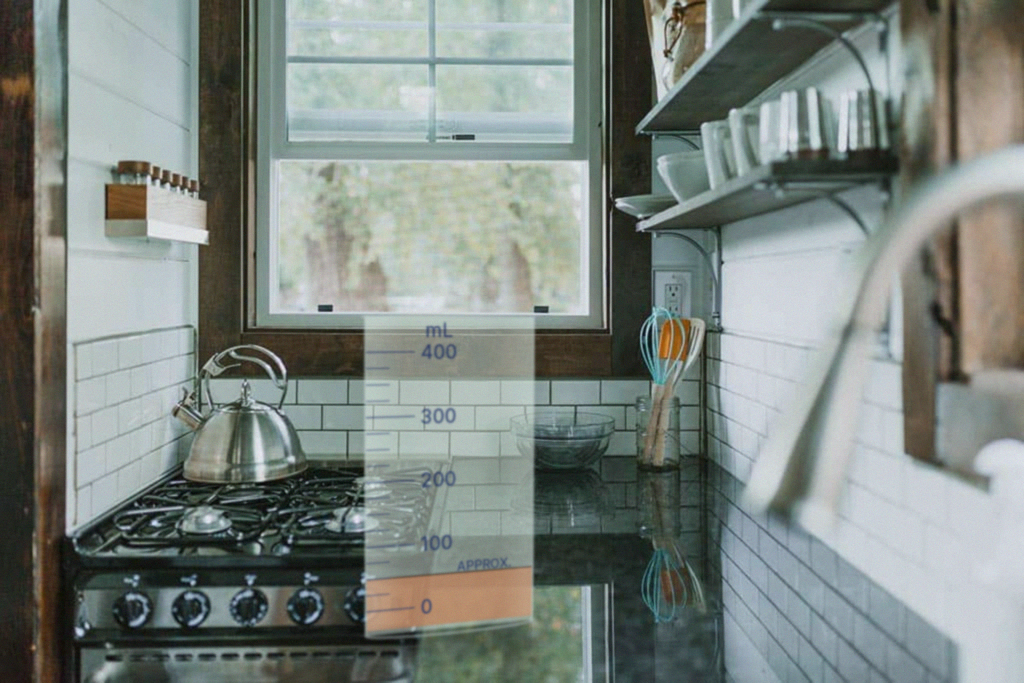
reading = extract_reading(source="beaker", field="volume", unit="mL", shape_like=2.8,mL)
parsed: 50,mL
